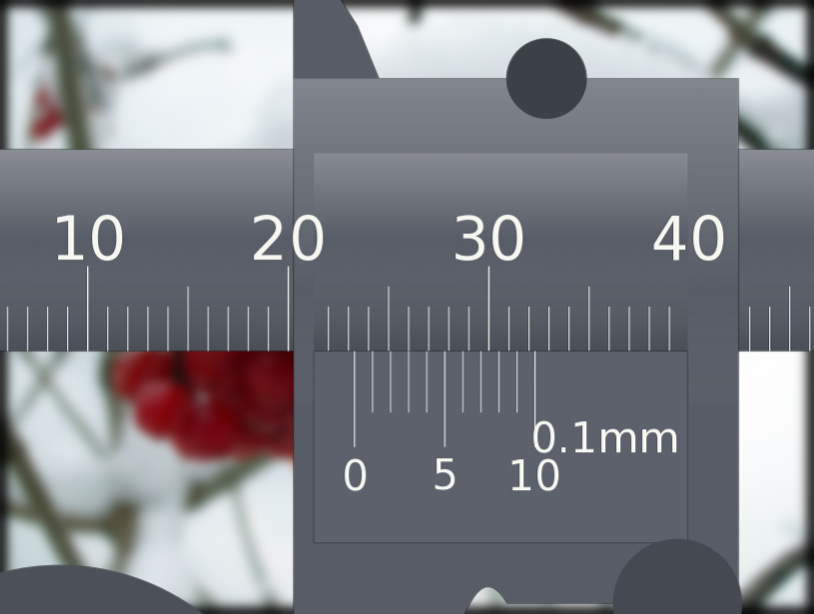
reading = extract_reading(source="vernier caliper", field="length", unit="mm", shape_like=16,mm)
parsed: 23.3,mm
